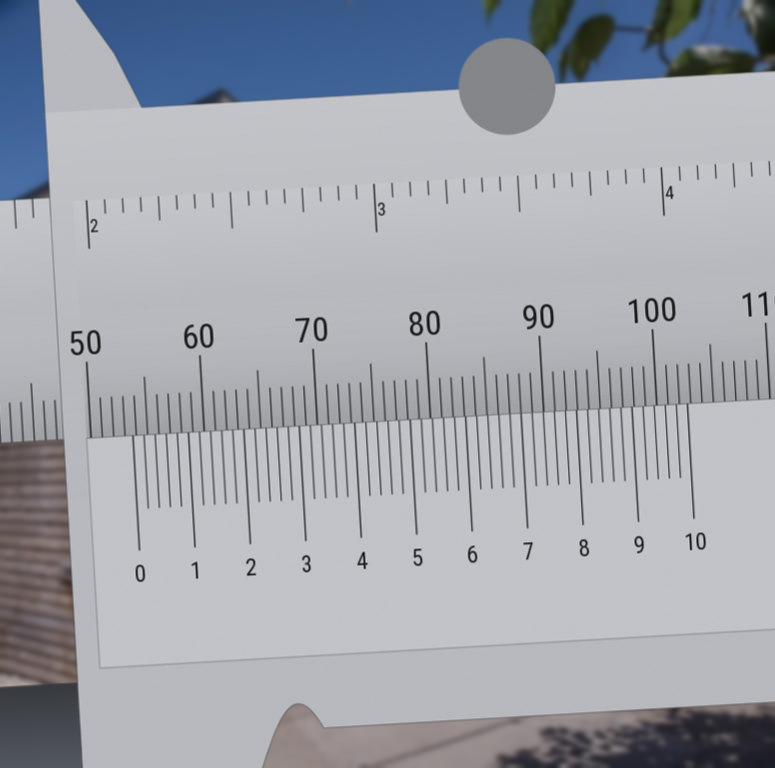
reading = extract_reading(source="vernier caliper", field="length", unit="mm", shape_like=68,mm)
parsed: 53.7,mm
